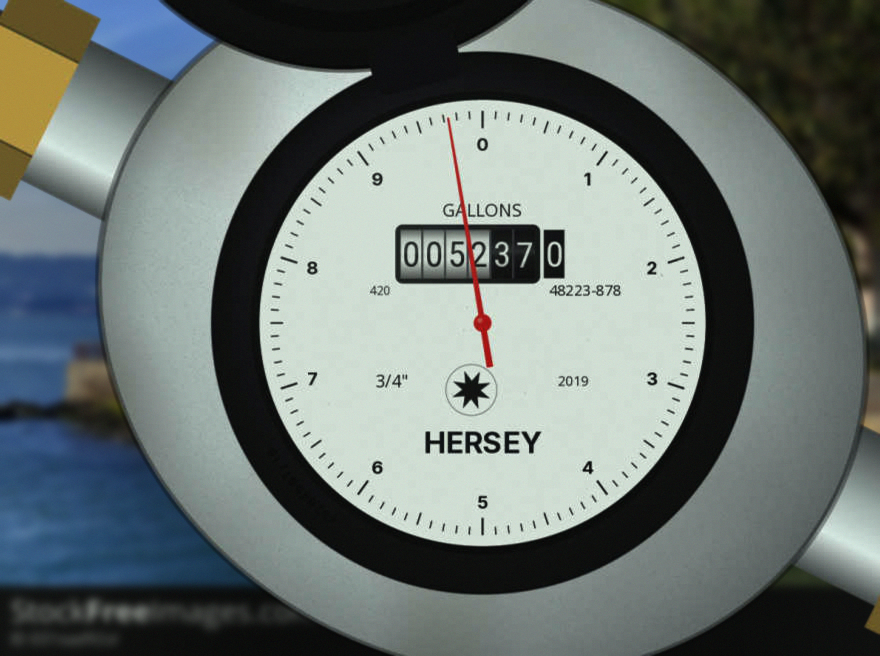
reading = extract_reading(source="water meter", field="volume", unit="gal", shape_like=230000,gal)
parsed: 52369.7,gal
